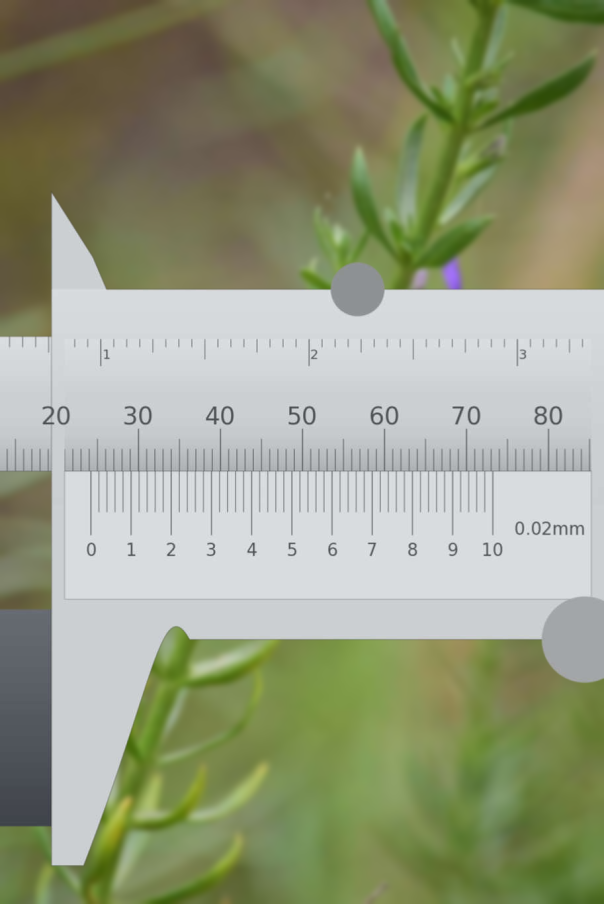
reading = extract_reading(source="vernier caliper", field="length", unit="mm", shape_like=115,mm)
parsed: 24.2,mm
